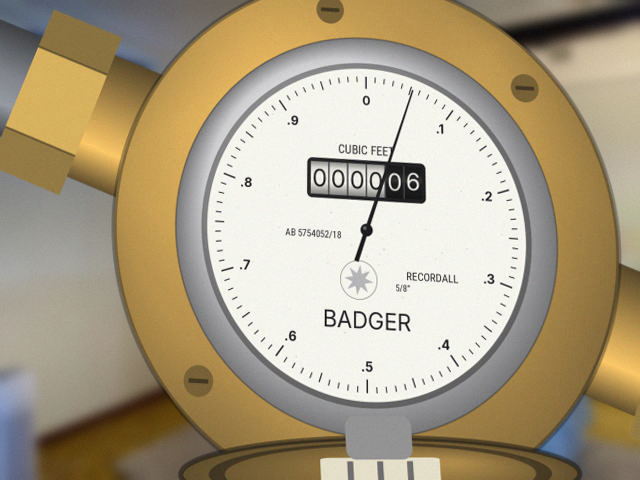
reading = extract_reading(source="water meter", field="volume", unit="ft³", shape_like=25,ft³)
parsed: 6.05,ft³
